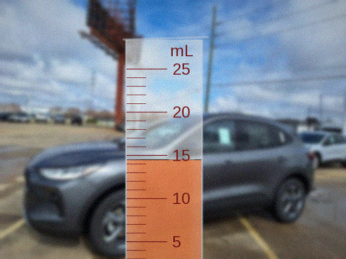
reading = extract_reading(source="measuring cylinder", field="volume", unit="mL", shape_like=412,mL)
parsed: 14.5,mL
